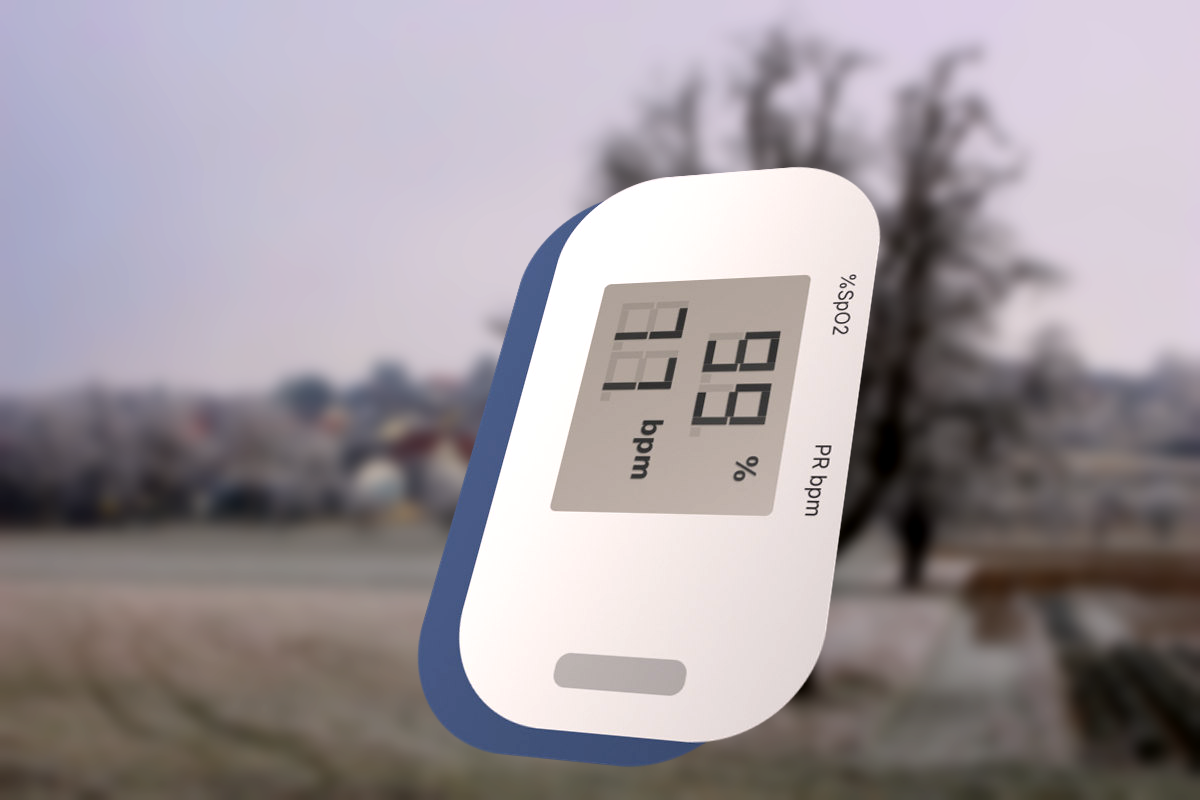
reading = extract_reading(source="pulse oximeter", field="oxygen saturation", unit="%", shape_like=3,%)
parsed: 99,%
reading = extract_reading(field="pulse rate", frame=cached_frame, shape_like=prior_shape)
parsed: 77,bpm
